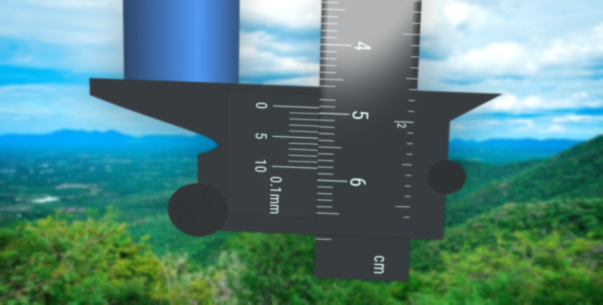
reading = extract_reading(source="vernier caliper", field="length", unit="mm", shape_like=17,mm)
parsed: 49.2,mm
